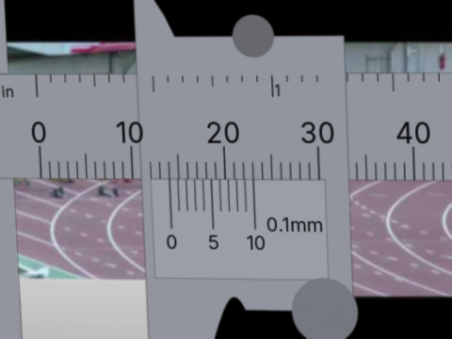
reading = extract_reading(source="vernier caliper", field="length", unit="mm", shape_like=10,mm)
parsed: 14.0,mm
